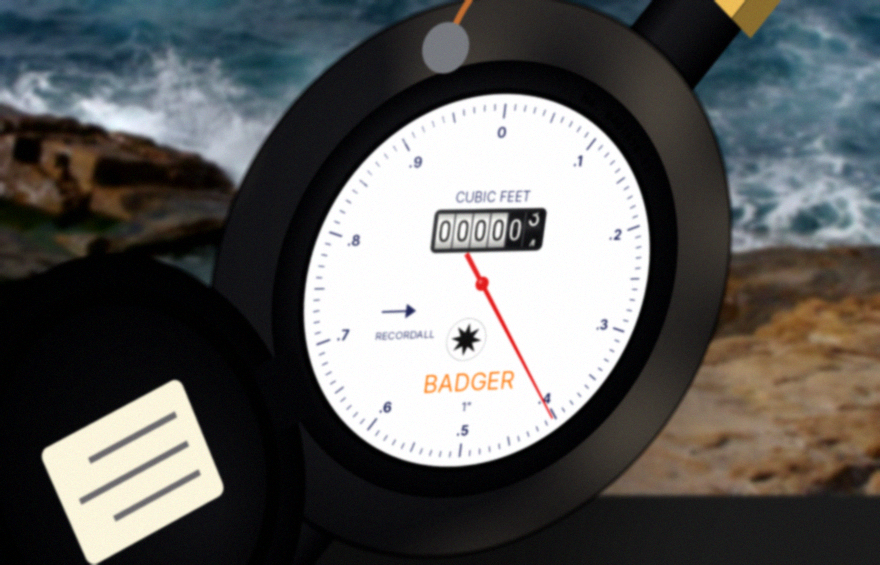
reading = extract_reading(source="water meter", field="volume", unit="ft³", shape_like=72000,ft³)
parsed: 3.40,ft³
